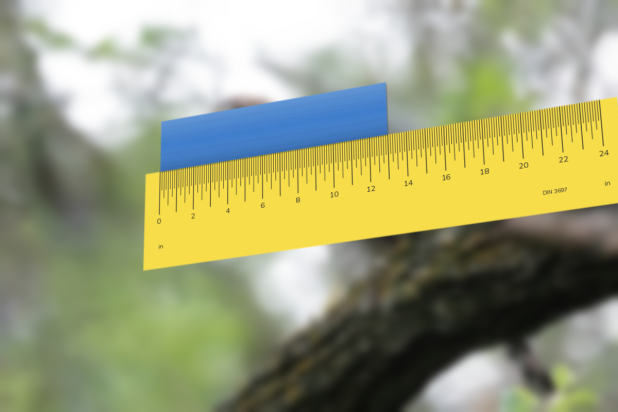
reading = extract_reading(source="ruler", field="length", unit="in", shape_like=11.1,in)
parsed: 13,in
